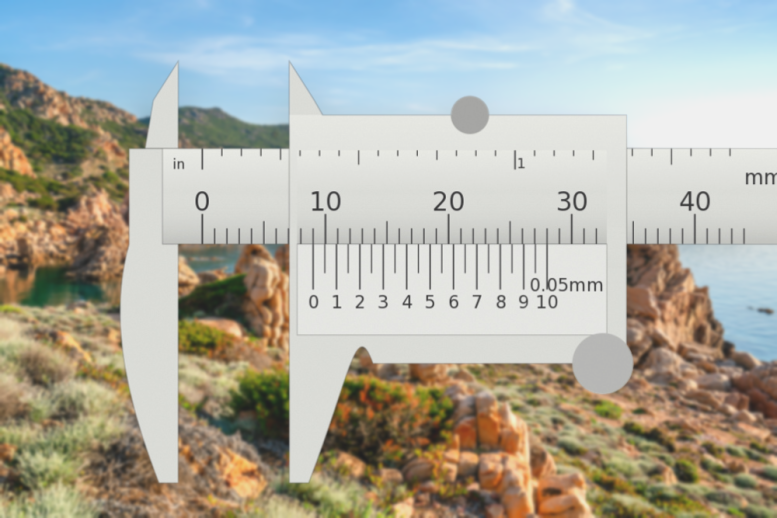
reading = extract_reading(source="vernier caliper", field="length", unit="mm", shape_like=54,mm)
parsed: 9.0,mm
